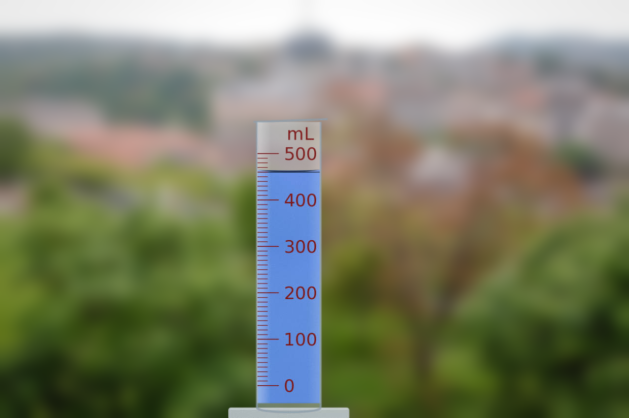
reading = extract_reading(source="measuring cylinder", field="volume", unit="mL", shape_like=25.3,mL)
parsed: 460,mL
